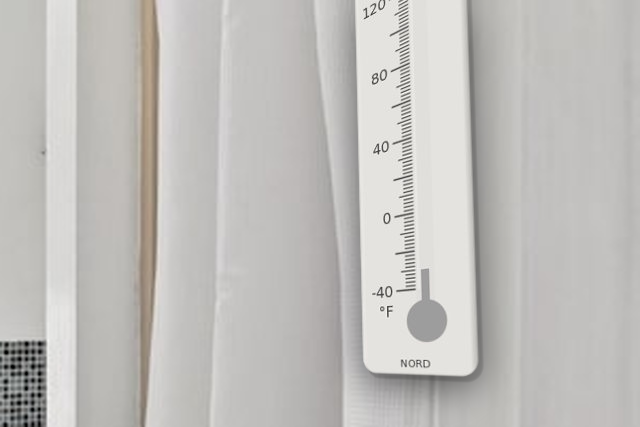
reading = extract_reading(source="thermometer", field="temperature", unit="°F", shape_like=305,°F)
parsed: -30,°F
